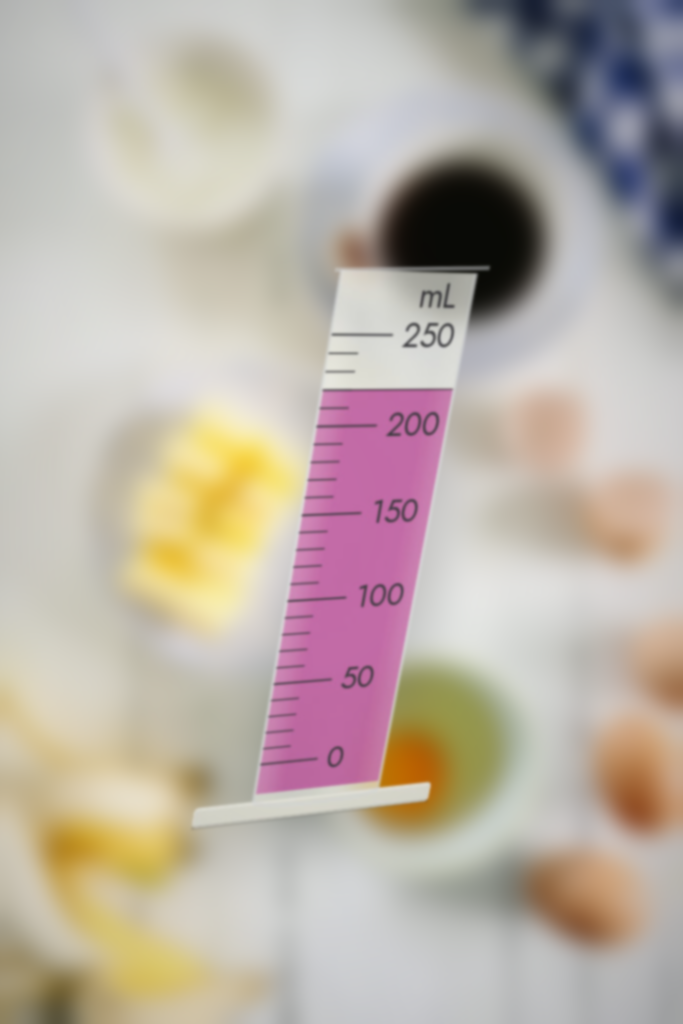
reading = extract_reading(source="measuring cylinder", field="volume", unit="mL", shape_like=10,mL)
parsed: 220,mL
